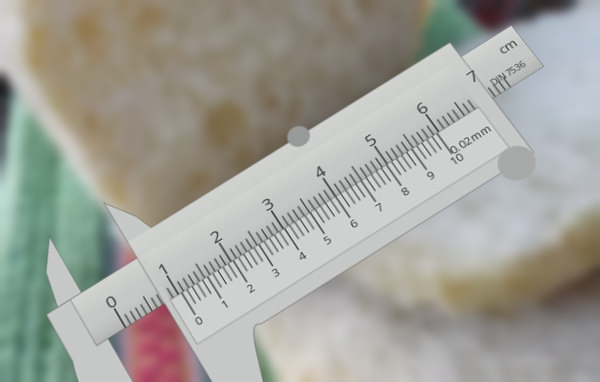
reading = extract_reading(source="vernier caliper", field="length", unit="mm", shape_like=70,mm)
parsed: 10.6,mm
